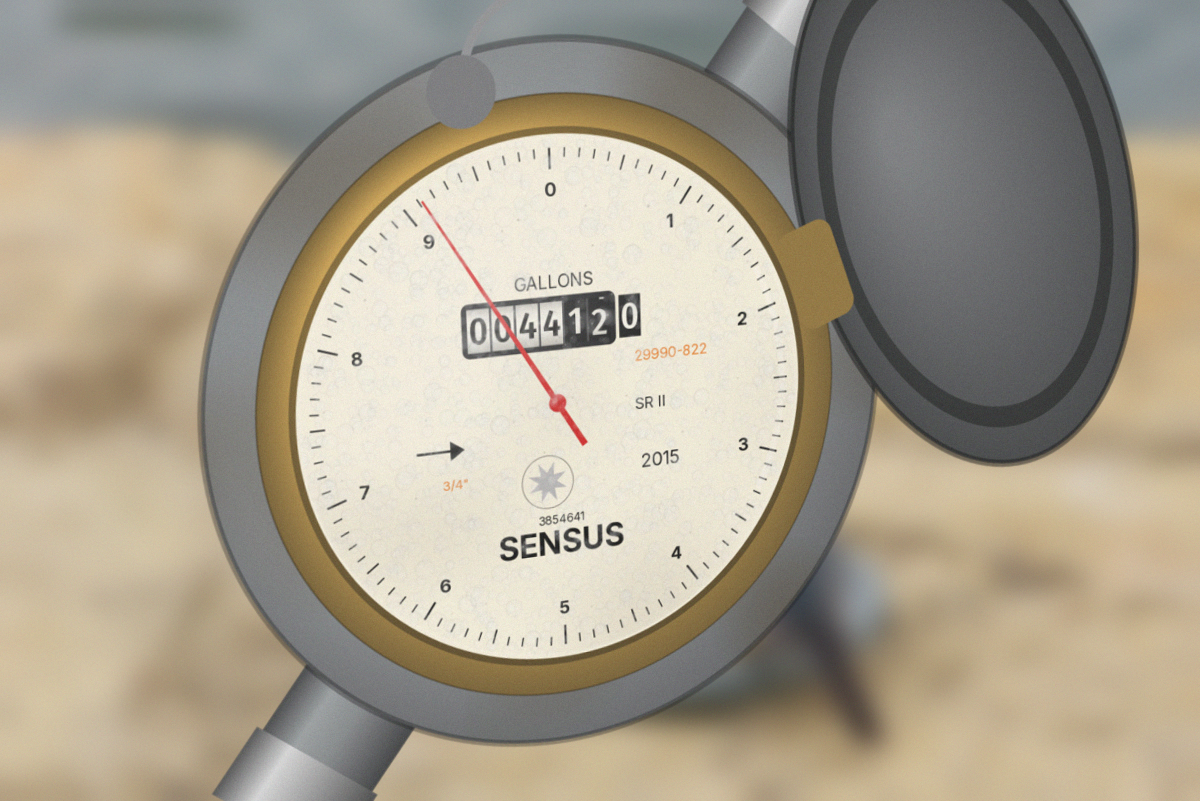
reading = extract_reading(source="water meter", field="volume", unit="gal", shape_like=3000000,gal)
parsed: 44119.1,gal
